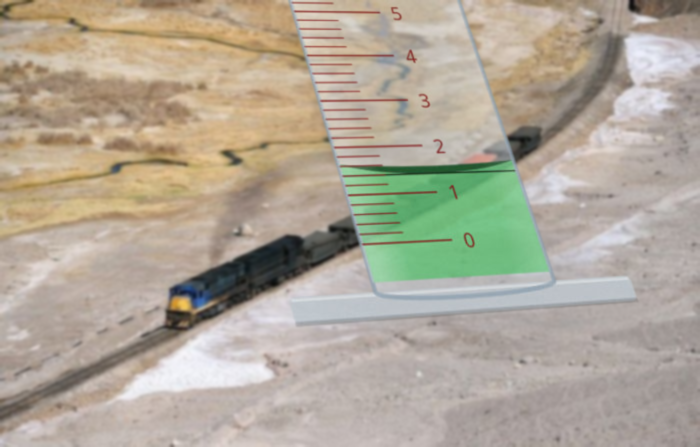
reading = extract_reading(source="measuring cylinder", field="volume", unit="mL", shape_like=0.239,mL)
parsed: 1.4,mL
